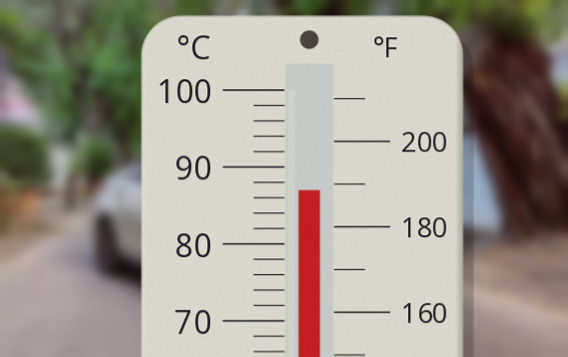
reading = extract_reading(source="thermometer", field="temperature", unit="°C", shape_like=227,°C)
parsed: 87,°C
